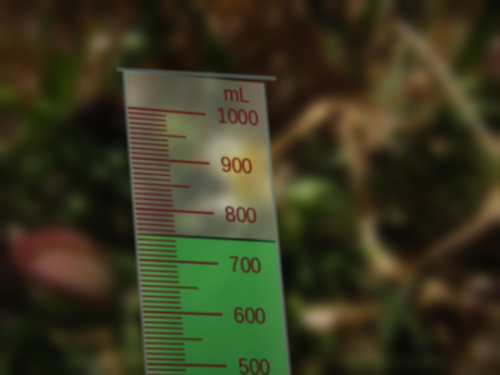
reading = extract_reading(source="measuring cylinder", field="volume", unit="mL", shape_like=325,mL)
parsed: 750,mL
